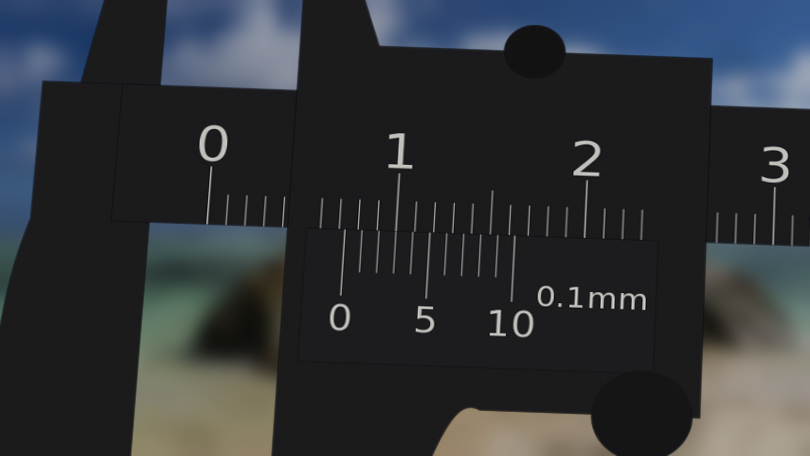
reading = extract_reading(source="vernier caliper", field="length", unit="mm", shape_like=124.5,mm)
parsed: 7.3,mm
